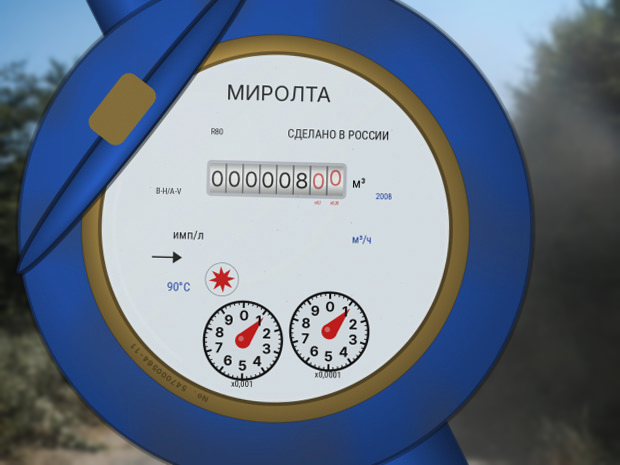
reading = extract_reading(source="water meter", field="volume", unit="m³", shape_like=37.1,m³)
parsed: 8.0011,m³
